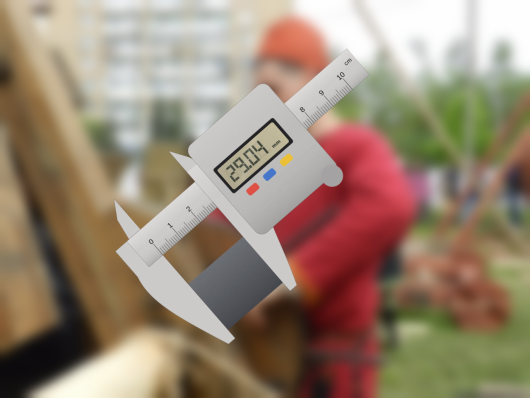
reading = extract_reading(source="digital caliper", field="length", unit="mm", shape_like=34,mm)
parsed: 29.04,mm
